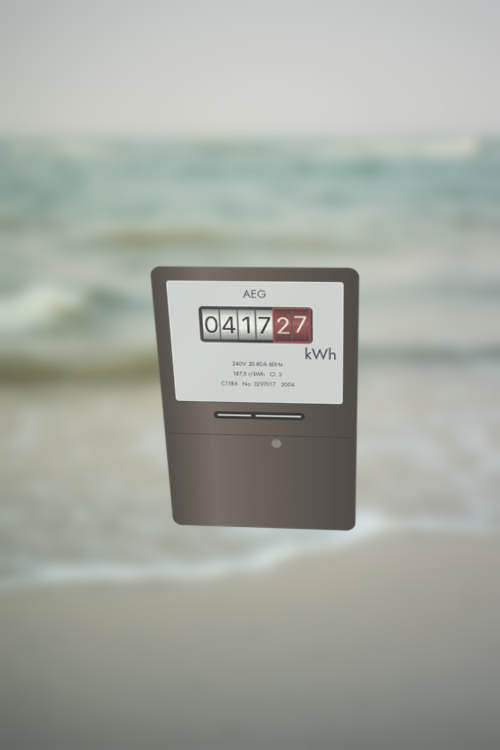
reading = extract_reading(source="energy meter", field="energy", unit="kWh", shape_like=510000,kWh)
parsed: 417.27,kWh
